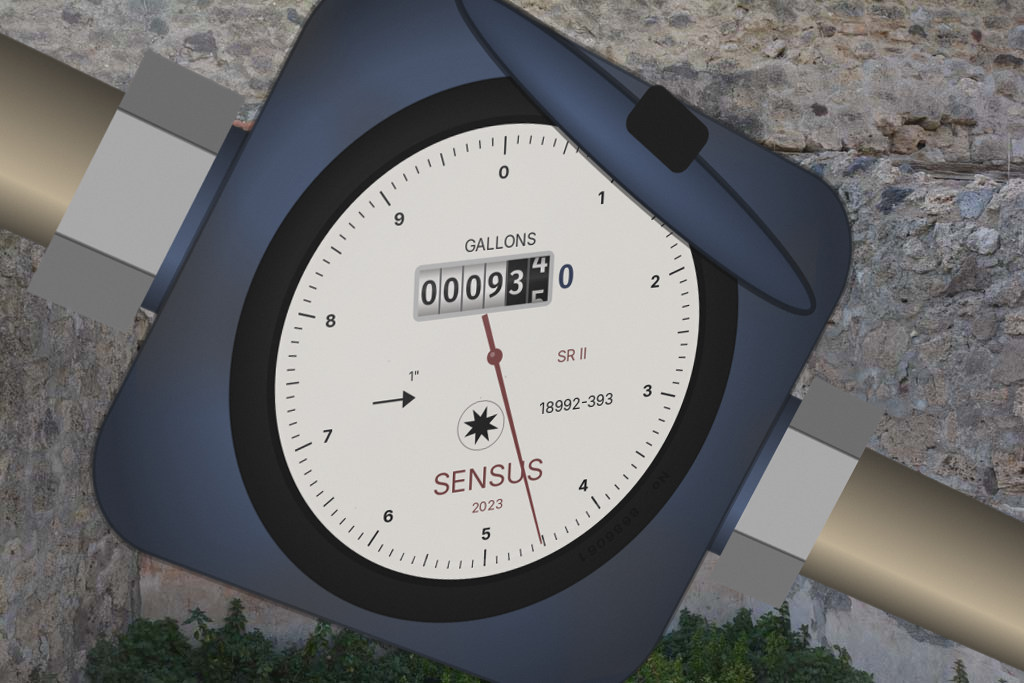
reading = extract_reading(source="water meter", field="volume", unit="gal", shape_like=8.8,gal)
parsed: 9344.5,gal
